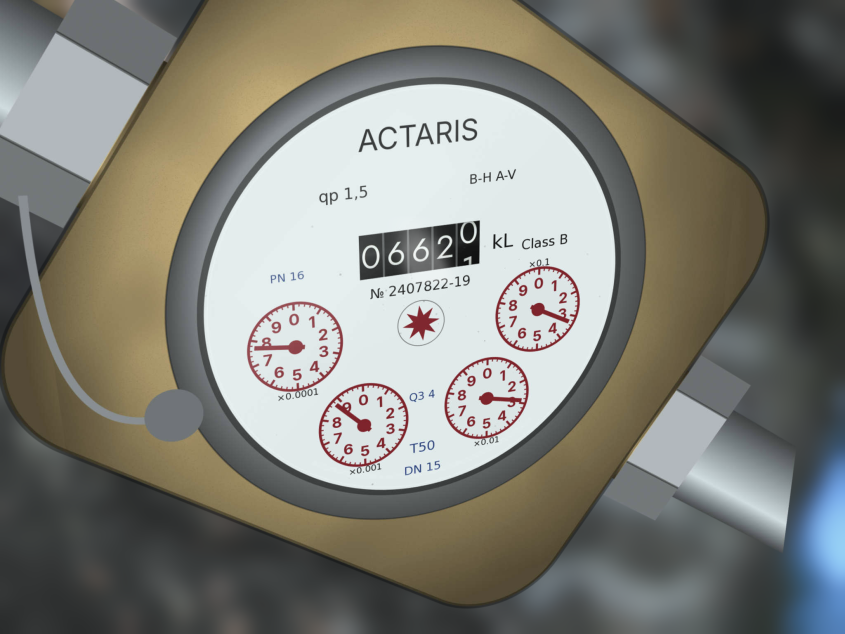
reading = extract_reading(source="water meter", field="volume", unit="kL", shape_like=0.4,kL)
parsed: 6620.3287,kL
